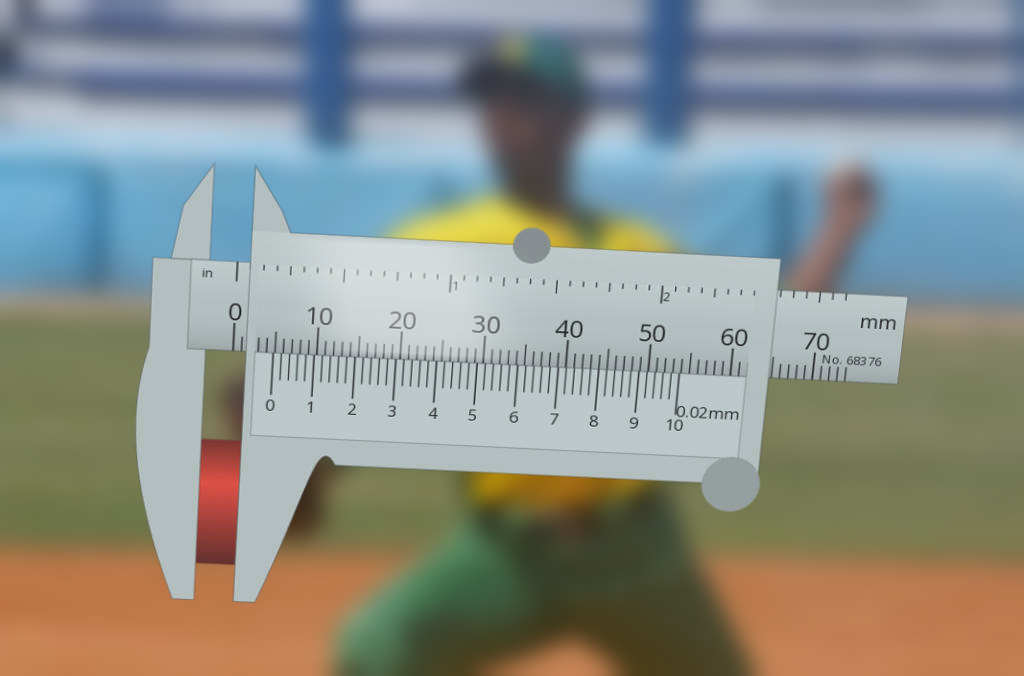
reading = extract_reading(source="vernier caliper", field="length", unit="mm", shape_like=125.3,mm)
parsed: 4.8,mm
